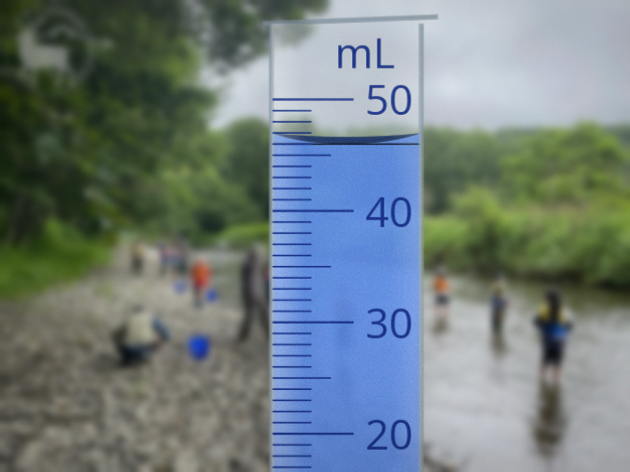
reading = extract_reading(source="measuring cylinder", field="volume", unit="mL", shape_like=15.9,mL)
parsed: 46,mL
